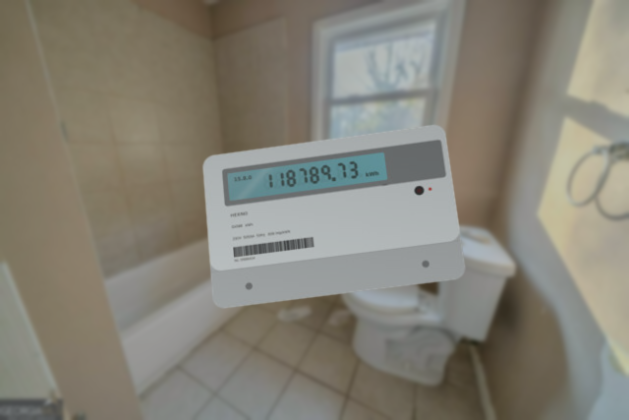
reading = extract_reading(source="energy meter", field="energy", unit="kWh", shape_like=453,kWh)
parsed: 118789.73,kWh
